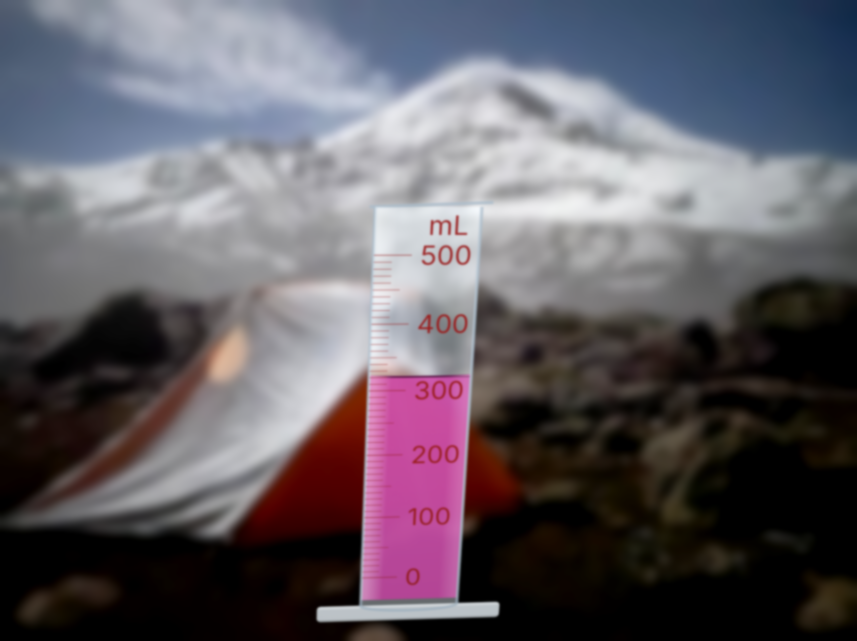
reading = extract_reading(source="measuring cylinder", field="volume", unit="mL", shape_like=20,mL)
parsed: 320,mL
